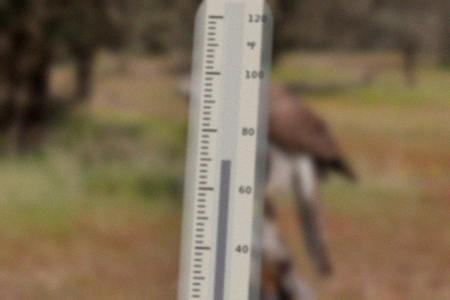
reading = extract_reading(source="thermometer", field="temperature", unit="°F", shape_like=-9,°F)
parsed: 70,°F
